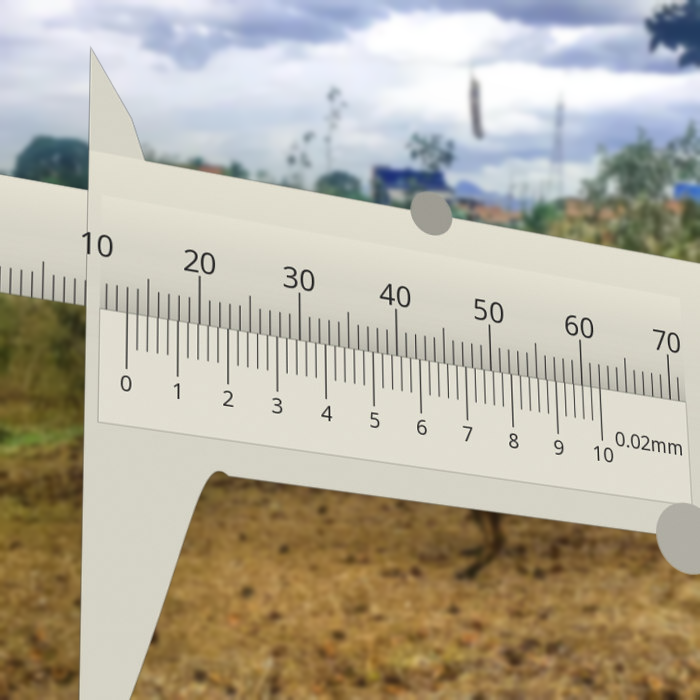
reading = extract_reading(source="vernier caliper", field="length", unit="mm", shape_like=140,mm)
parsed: 13.0,mm
